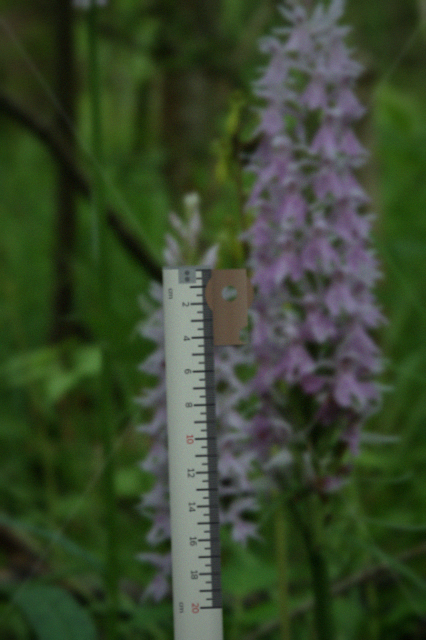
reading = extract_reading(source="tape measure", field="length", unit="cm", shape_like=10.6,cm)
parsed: 4.5,cm
